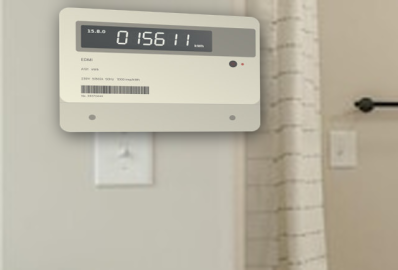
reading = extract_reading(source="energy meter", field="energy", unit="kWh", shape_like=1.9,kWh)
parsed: 15611,kWh
